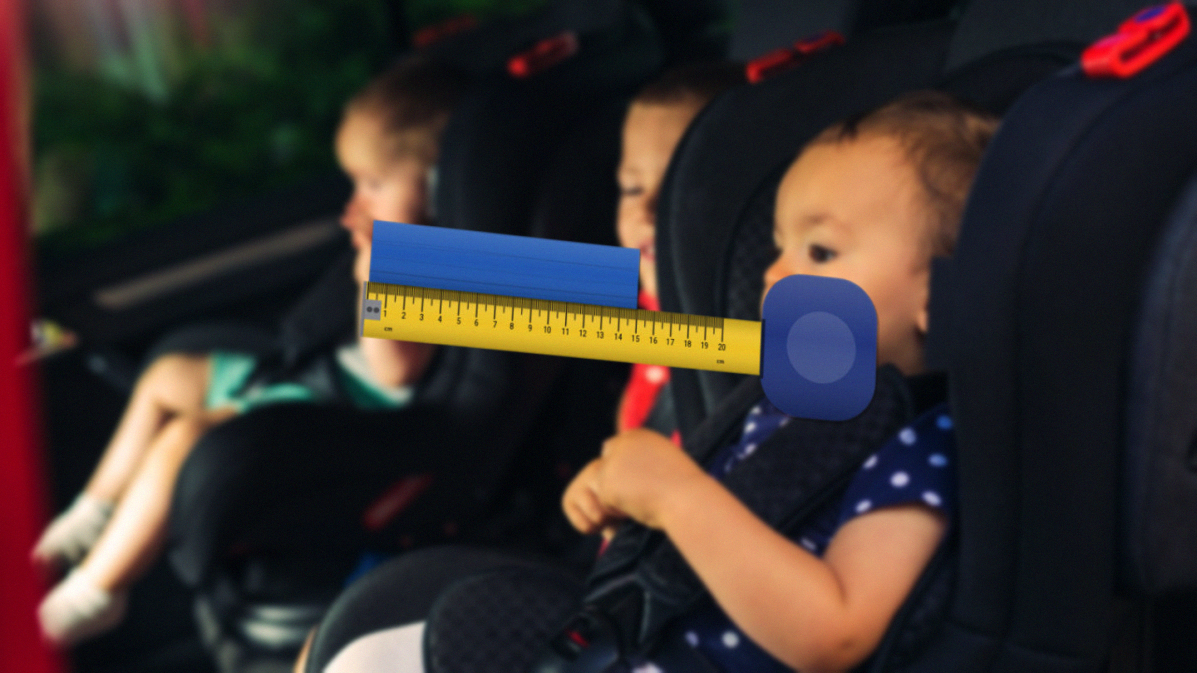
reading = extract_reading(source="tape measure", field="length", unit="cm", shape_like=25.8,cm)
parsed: 15,cm
